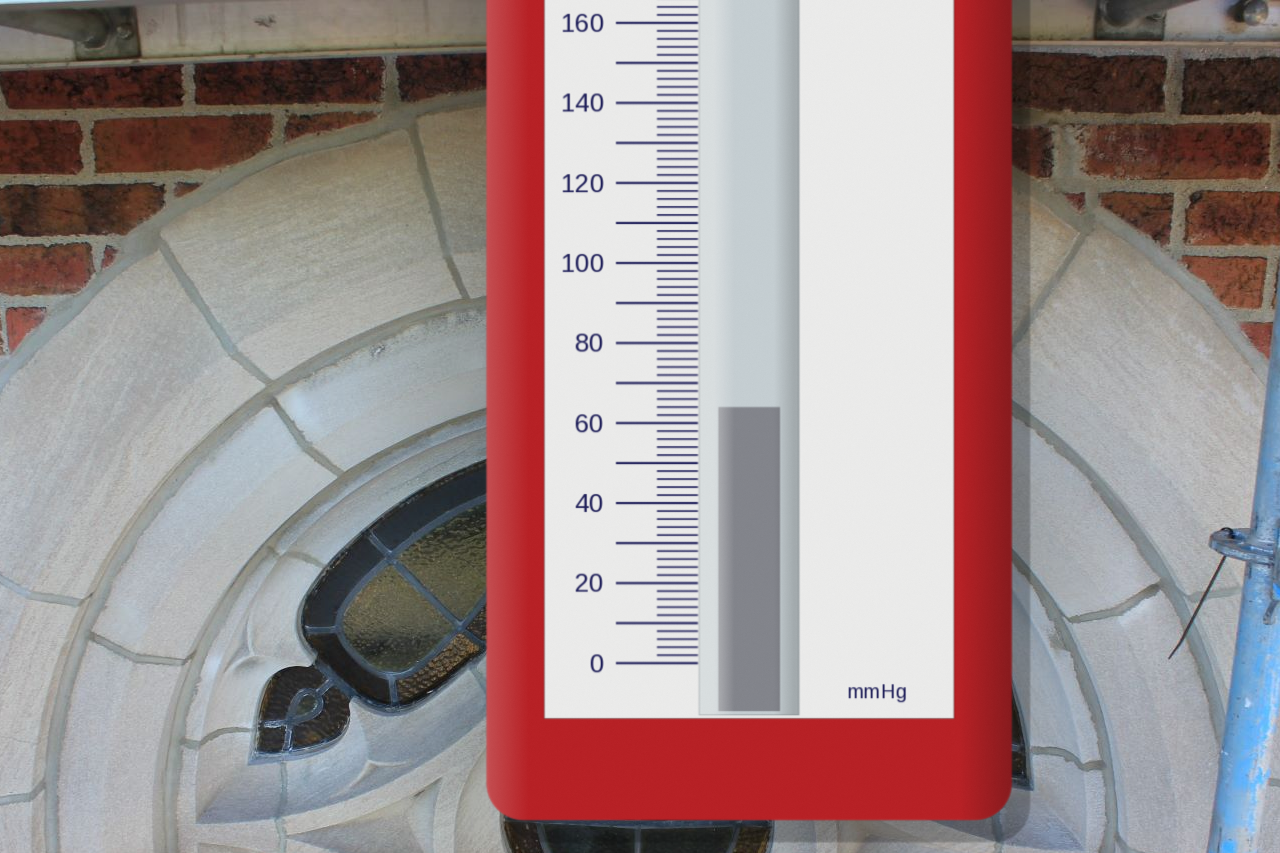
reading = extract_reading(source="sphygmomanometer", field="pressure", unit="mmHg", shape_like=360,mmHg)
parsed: 64,mmHg
